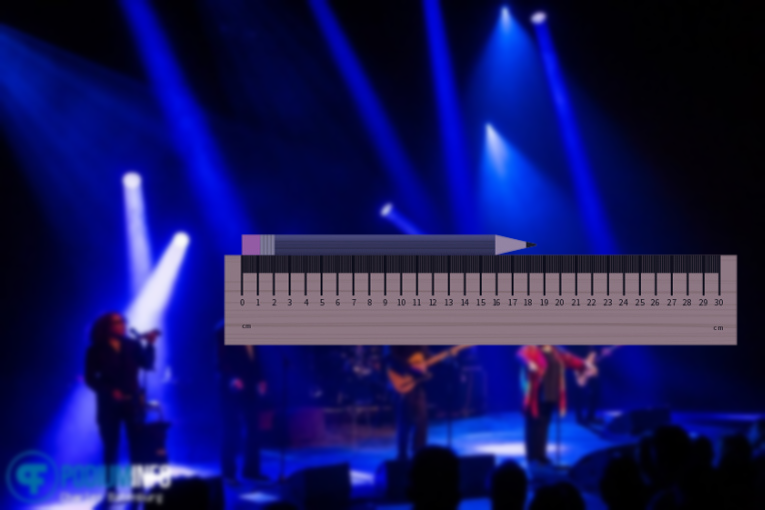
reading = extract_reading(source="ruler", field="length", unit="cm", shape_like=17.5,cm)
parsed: 18.5,cm
